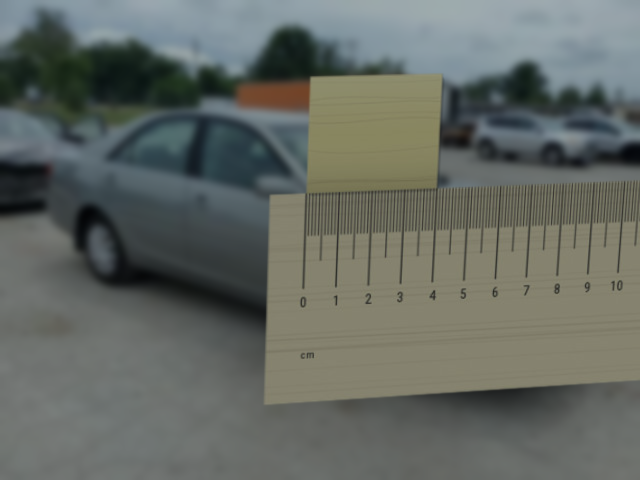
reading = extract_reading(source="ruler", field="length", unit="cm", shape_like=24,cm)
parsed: 4,cm
